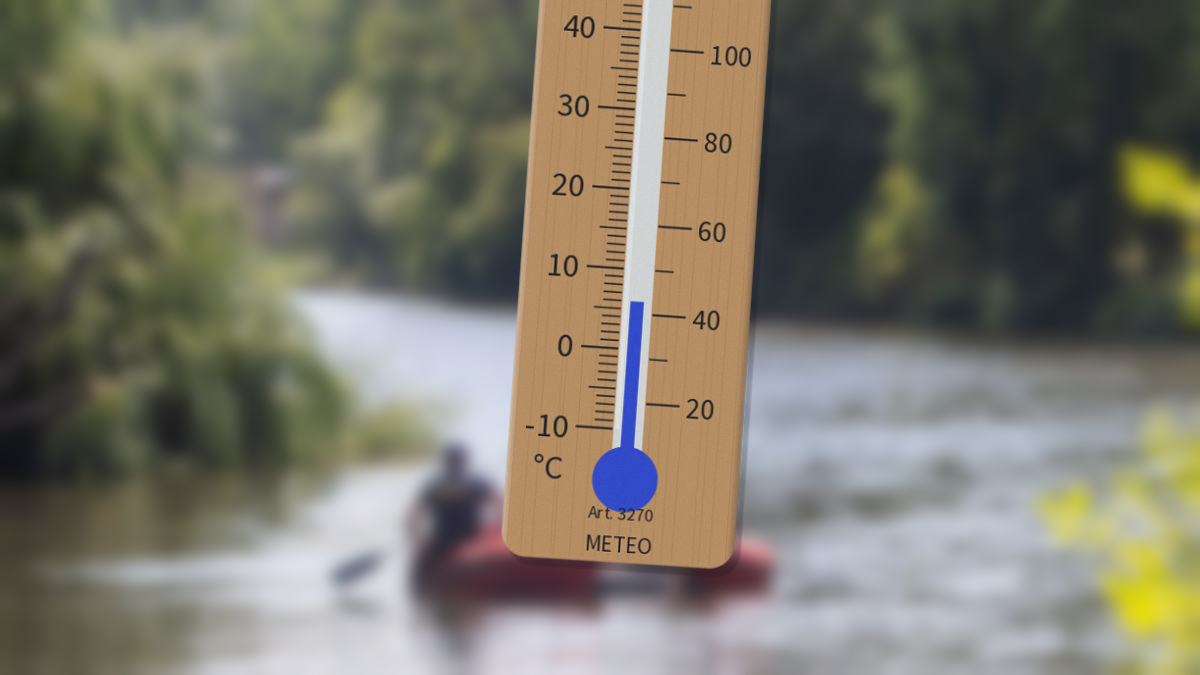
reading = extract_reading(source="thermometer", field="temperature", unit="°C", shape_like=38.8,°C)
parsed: 6,°C
